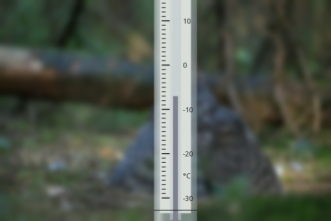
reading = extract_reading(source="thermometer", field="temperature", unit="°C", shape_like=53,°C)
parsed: -7,°C
